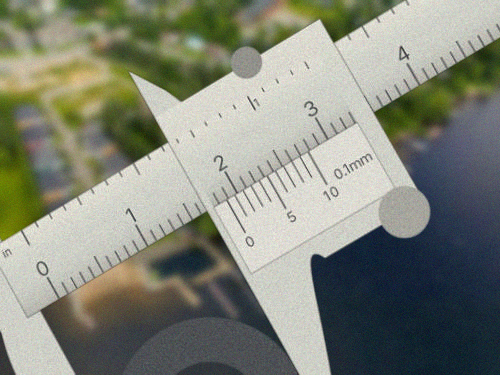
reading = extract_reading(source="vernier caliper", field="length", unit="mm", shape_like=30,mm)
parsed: 18.8,mm
